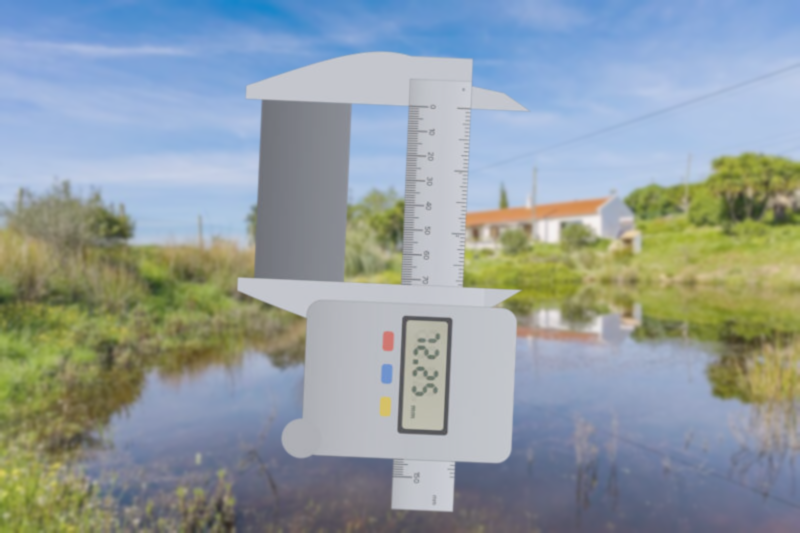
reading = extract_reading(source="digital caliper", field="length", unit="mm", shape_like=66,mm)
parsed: 72.25,mm
